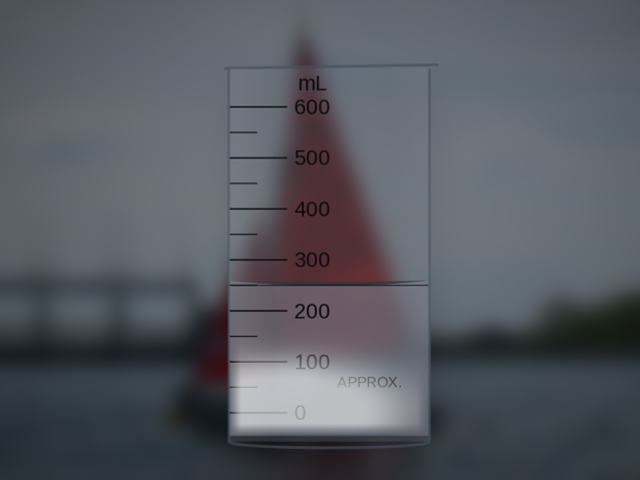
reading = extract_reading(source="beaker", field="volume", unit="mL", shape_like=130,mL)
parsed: 250,mL
